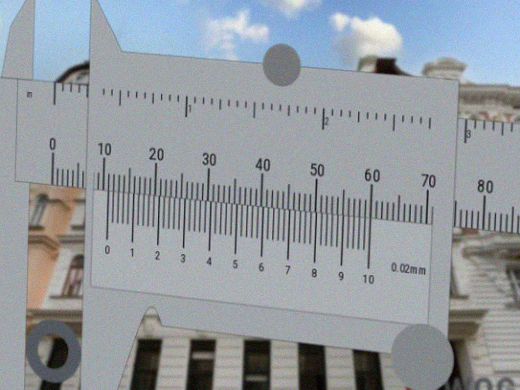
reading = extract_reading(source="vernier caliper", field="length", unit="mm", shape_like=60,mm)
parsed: 11.0,mm
